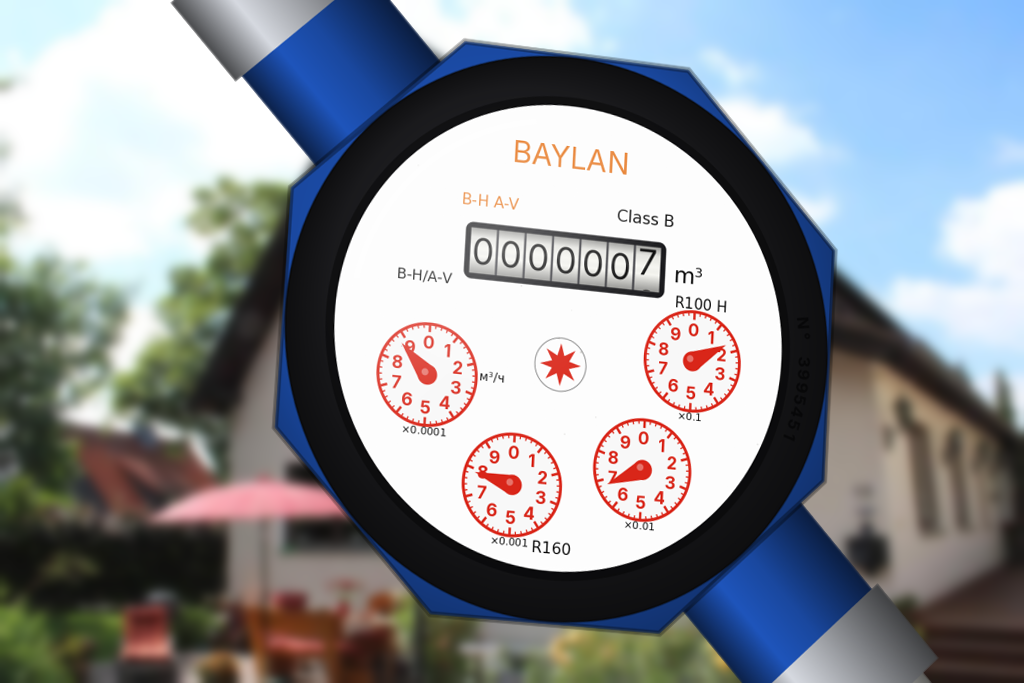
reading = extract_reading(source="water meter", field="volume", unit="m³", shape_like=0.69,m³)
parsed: 7.1678,m³
